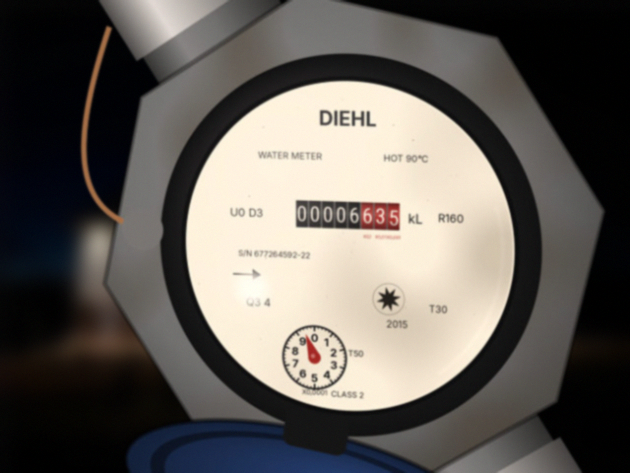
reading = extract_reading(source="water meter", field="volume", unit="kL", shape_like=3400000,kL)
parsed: 6.6349,kL
